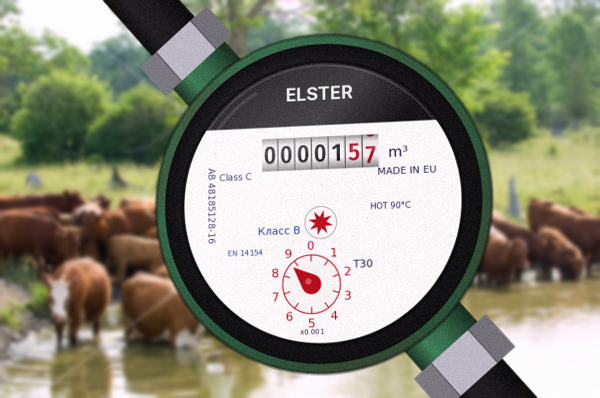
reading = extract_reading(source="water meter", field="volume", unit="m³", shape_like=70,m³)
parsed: 1.568,m³
